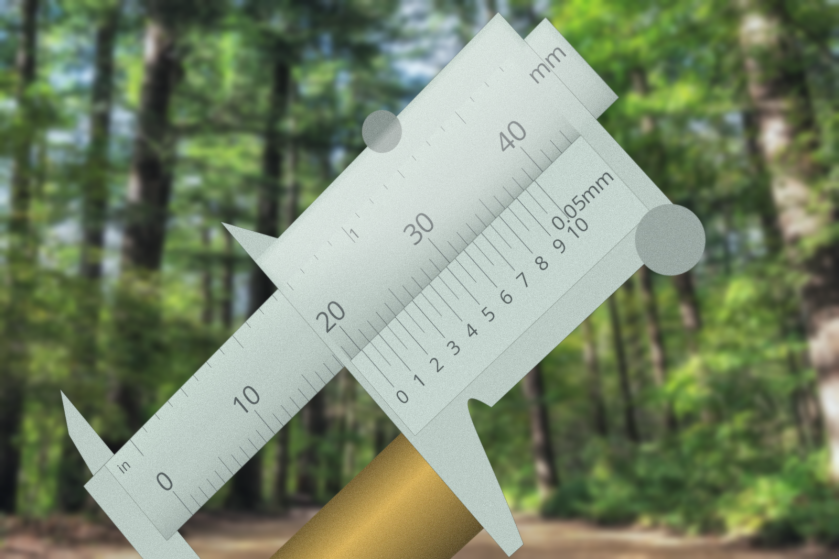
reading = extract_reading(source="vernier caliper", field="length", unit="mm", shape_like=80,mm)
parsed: 20.1,mm
